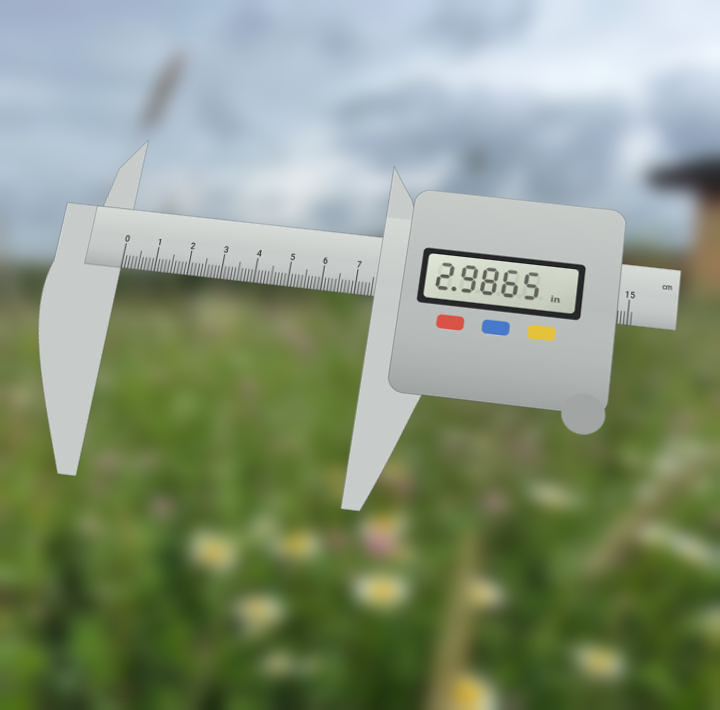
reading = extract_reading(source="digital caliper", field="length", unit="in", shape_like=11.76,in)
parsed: 2.9865,in
